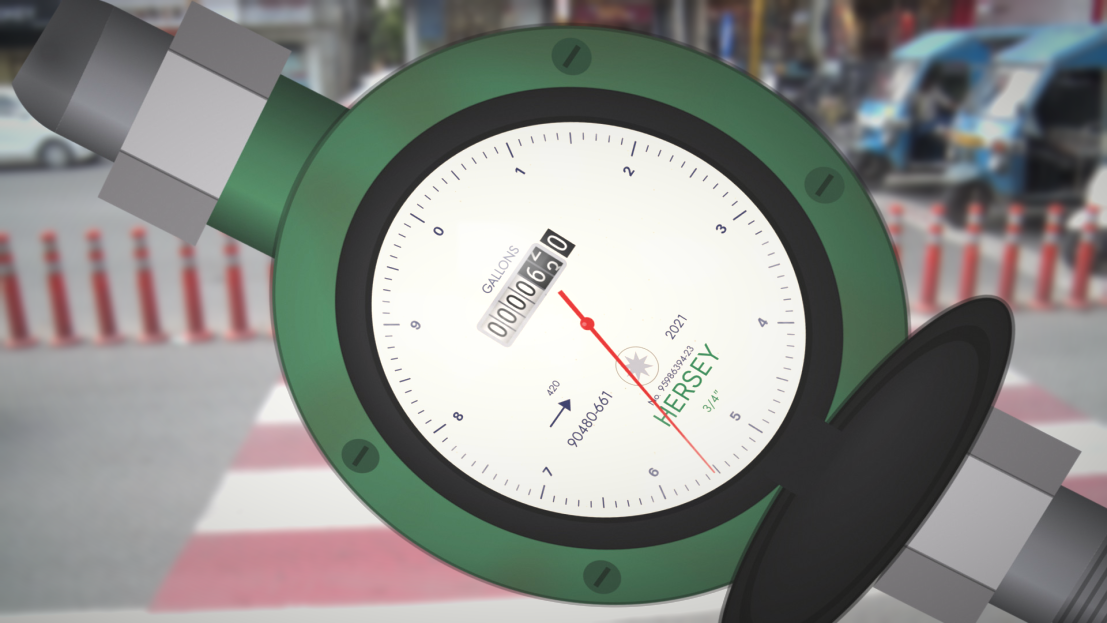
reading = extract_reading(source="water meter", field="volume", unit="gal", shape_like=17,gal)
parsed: 625.5,gal
